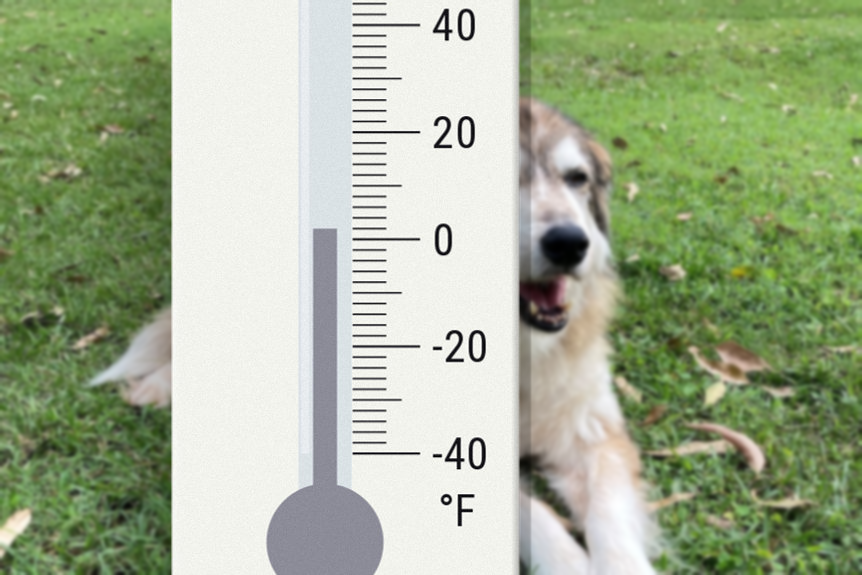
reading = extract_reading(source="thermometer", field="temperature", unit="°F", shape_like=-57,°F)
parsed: 2,°F
